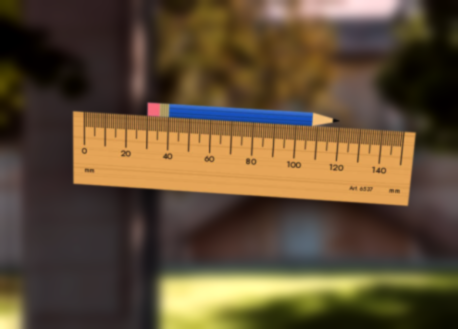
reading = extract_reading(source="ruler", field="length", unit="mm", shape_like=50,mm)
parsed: 90,mm
